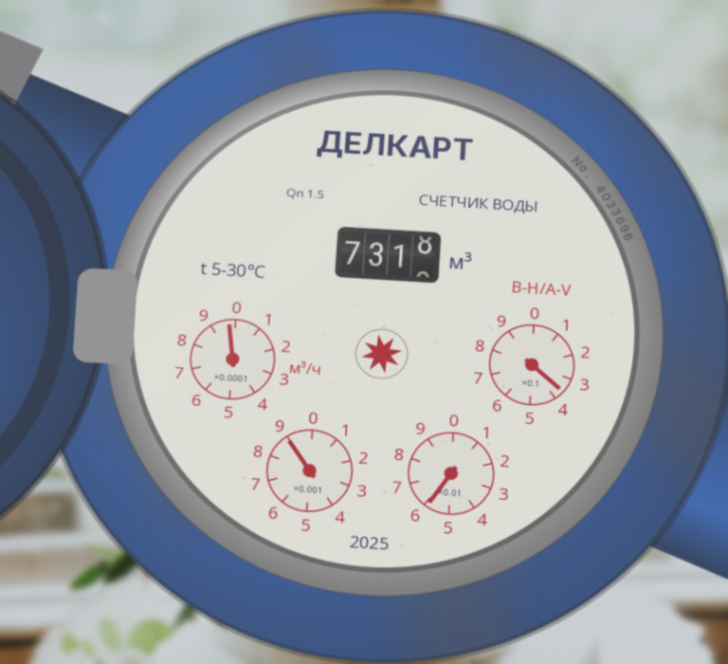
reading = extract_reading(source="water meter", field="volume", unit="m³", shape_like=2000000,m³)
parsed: 7318.3589,m³
